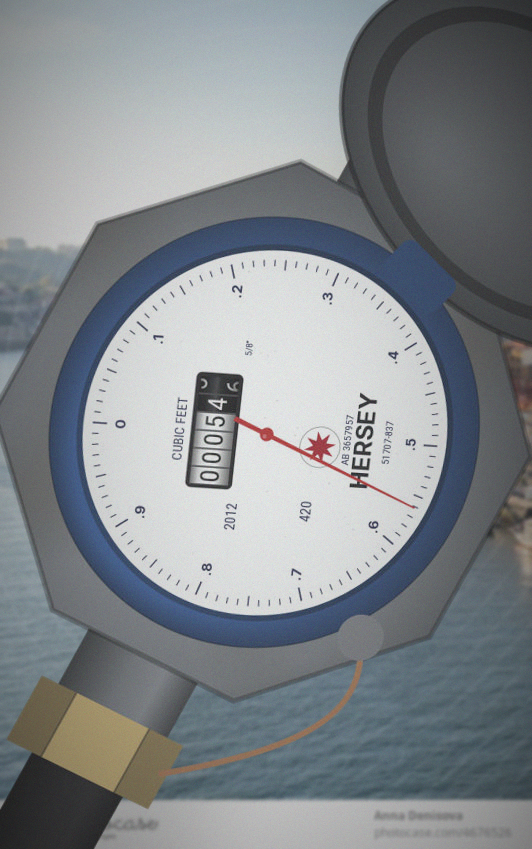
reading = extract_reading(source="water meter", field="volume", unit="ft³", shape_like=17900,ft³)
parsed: 545.56,ft³
